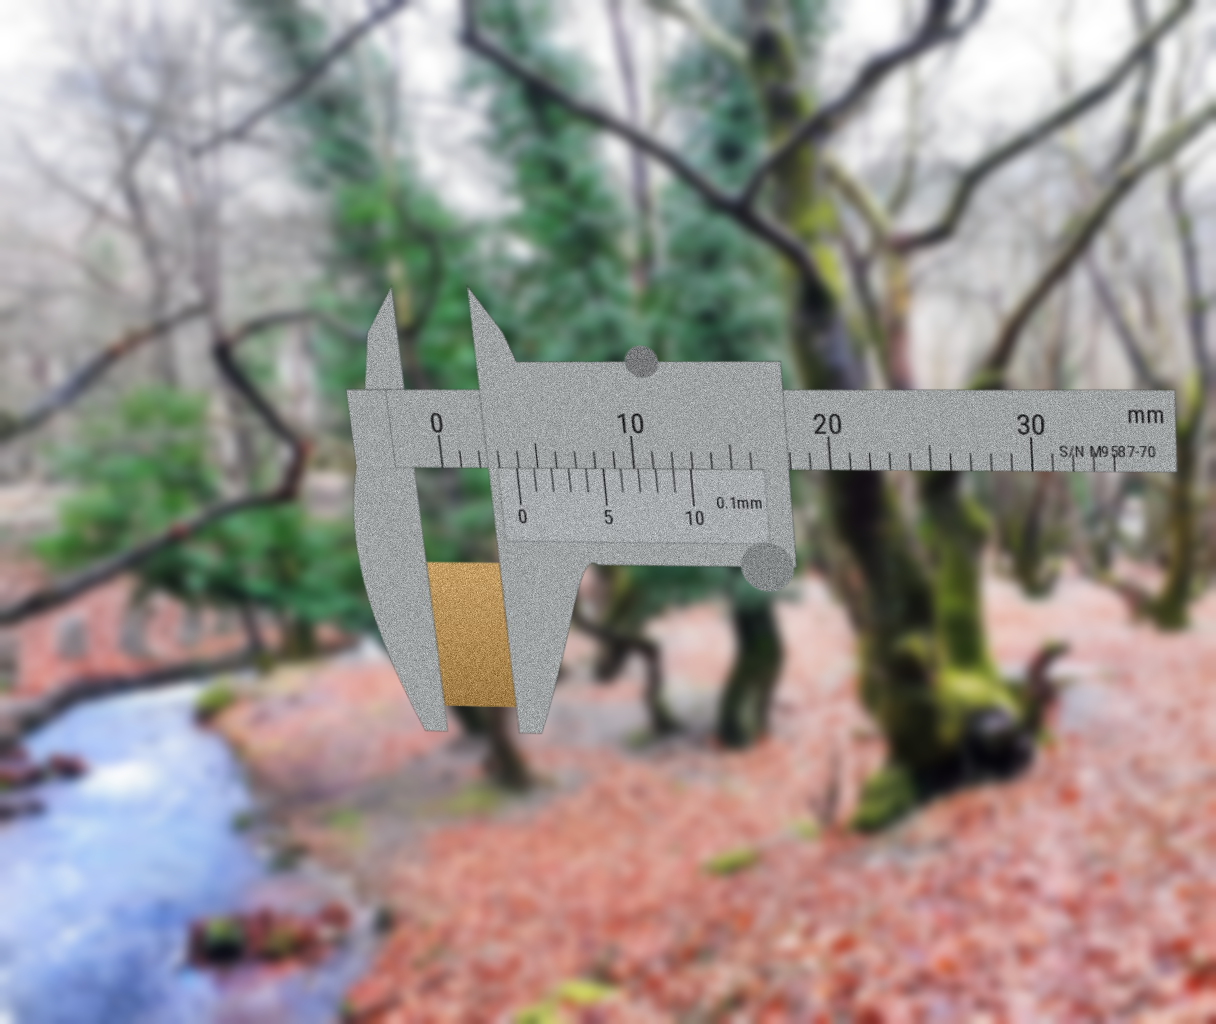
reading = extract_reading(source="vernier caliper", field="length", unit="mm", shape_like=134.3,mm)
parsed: 3.9,mm
